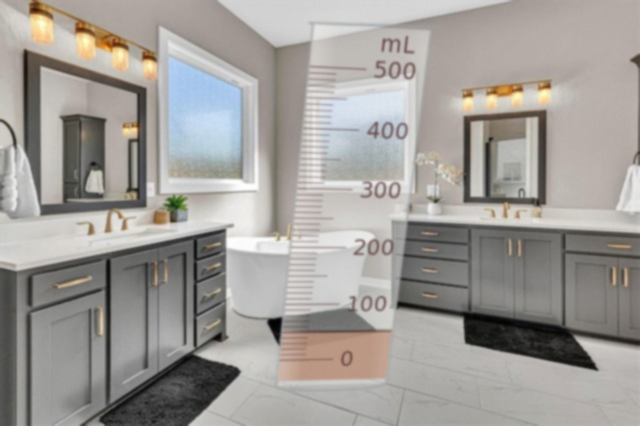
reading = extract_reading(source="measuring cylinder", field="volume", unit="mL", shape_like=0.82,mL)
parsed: 50,mL
